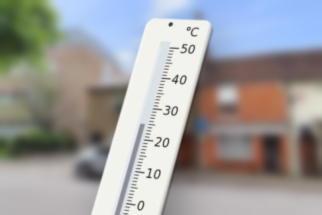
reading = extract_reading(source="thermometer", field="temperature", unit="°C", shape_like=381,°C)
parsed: 25,°C
